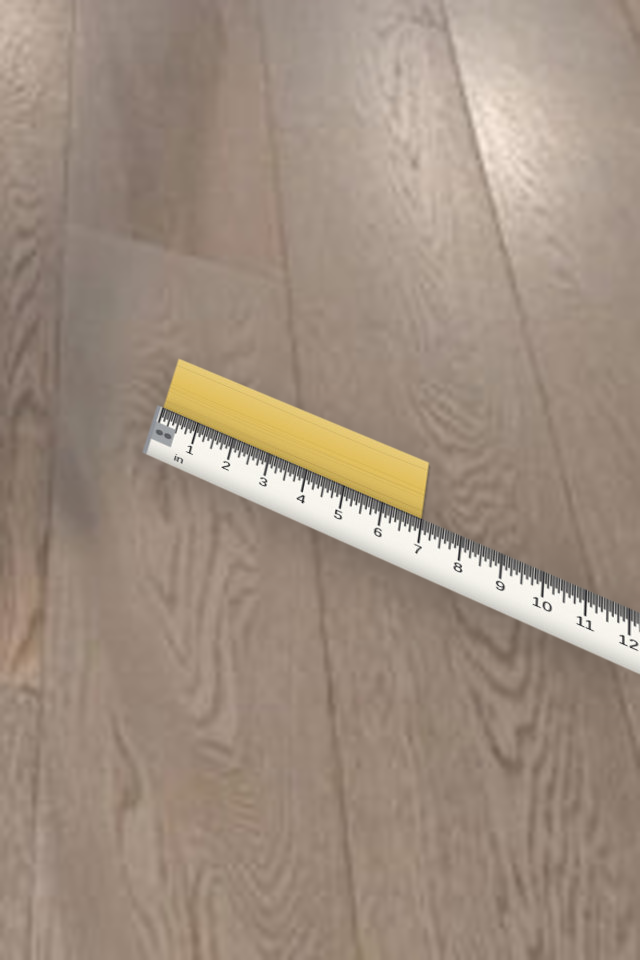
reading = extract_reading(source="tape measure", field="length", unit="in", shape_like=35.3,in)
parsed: 7,in
